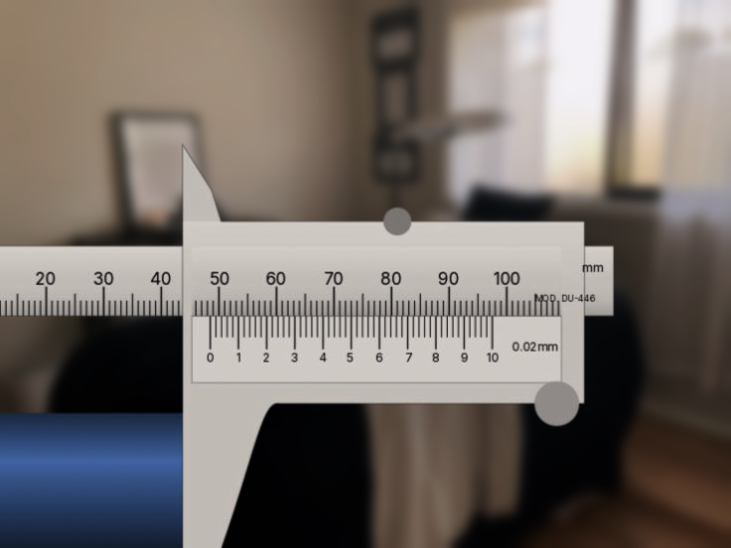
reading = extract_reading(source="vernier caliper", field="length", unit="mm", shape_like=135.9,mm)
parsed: 48.5,mm
